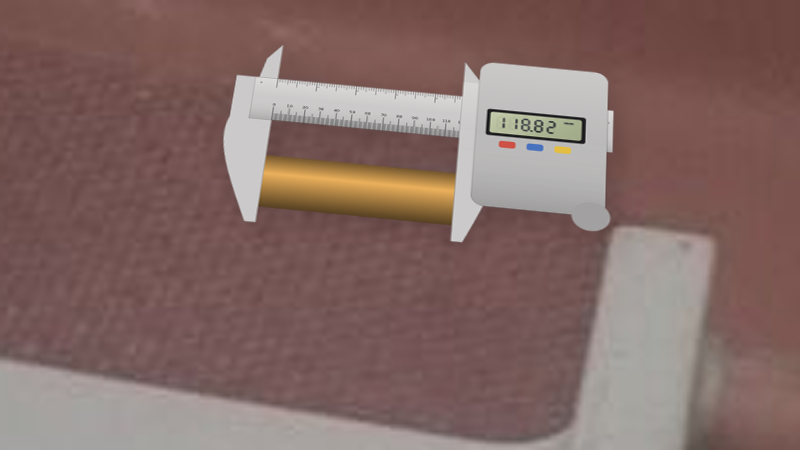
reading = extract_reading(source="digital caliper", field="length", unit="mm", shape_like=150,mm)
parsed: 118.82,mm
